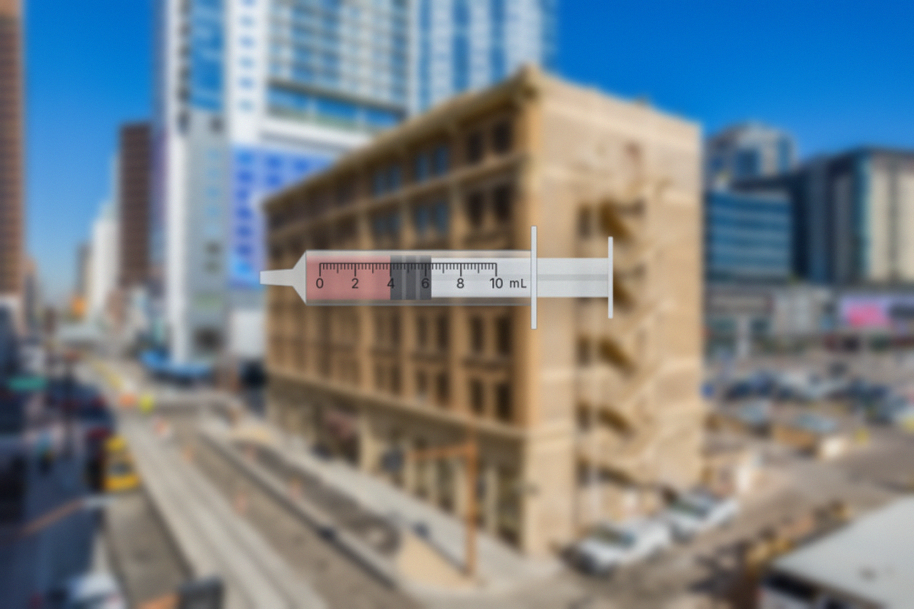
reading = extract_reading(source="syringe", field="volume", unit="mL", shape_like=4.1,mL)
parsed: 4,mL
